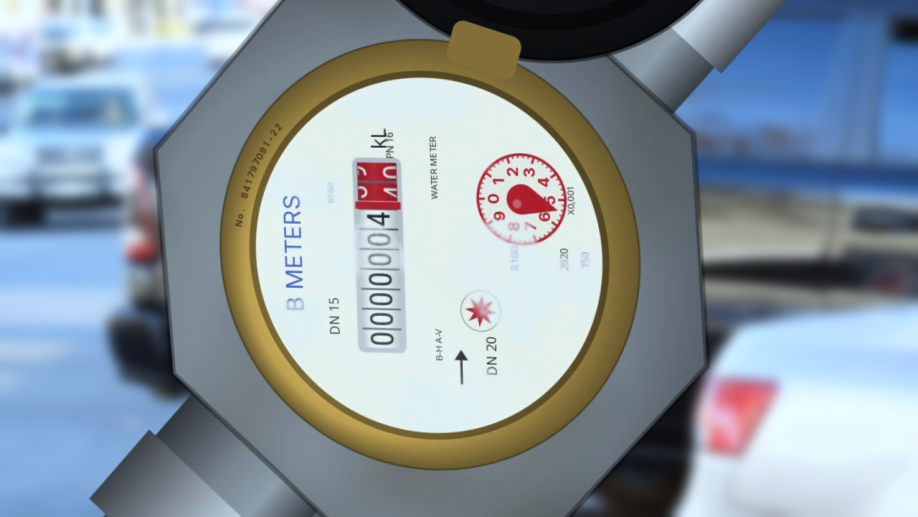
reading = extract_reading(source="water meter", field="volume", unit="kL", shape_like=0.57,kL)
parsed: 4.395,kL
